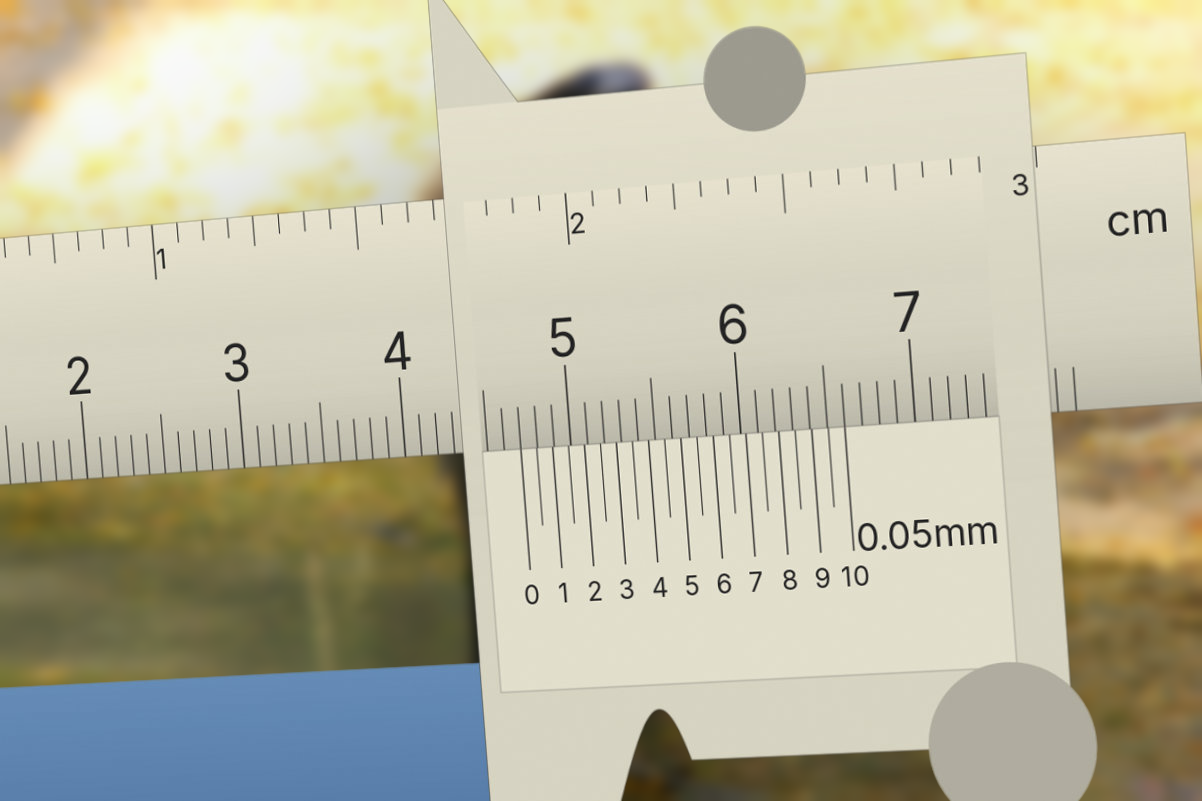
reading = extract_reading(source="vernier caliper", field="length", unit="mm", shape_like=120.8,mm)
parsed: 47.0,mm
